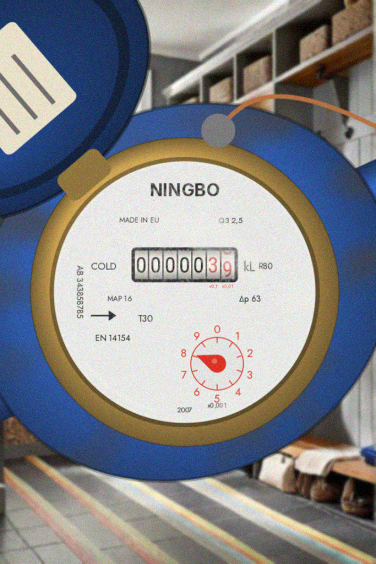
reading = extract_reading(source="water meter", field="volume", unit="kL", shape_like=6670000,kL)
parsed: 0.388,kL
